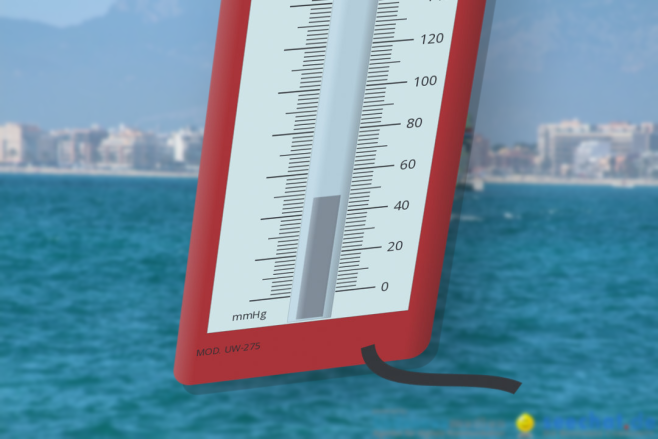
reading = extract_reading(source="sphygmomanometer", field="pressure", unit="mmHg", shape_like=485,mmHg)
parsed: 48,mmHg
